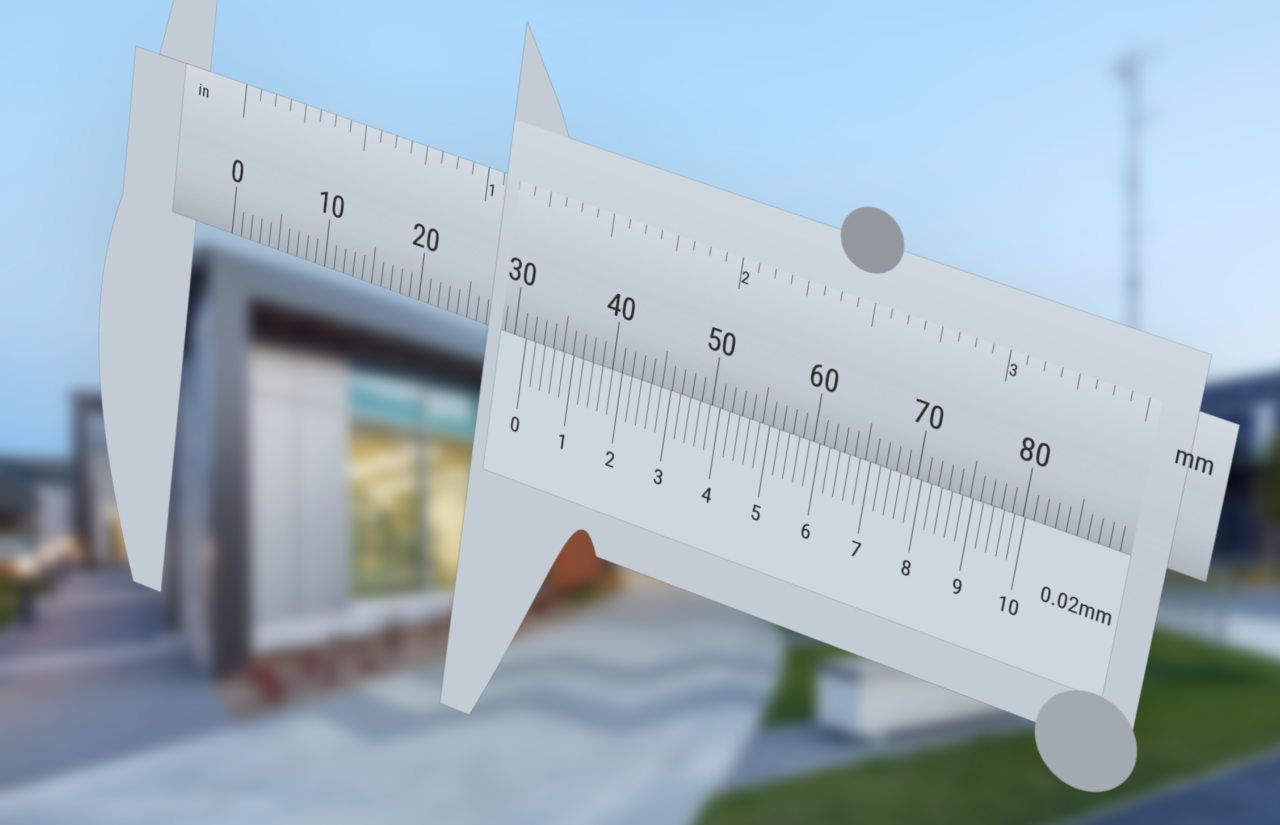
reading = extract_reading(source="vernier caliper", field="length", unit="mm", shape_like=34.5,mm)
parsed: 31.2,mm
